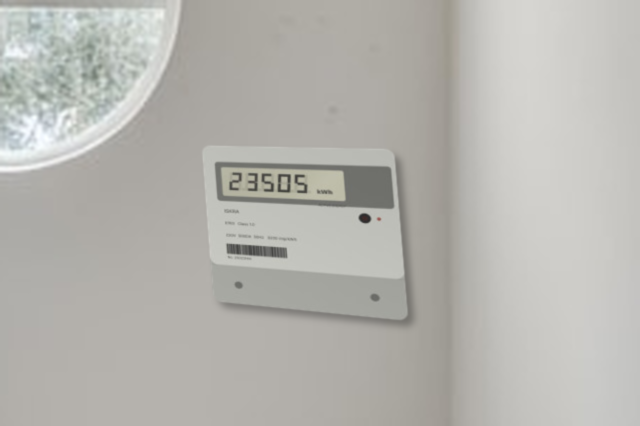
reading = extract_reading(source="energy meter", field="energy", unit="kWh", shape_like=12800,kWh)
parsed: 23505,kWh
